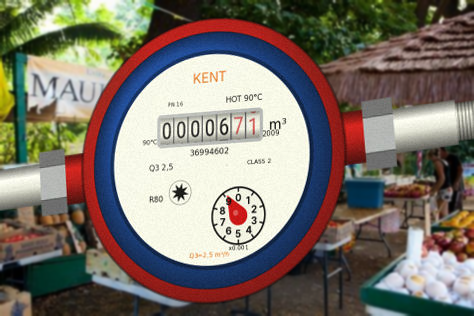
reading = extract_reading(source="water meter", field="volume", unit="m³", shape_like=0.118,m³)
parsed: 6.709,m³
